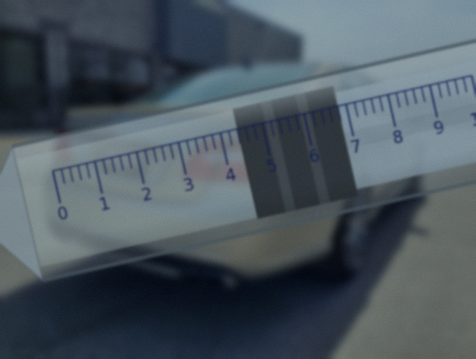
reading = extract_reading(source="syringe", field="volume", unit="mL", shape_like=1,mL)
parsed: 4.4,mL
